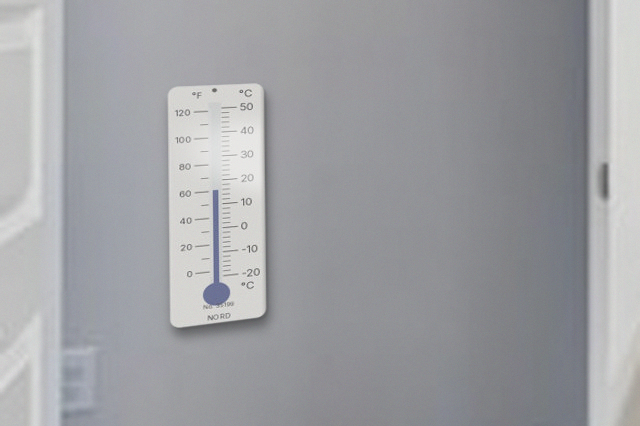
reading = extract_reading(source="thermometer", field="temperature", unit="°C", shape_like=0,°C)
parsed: 16,°C
